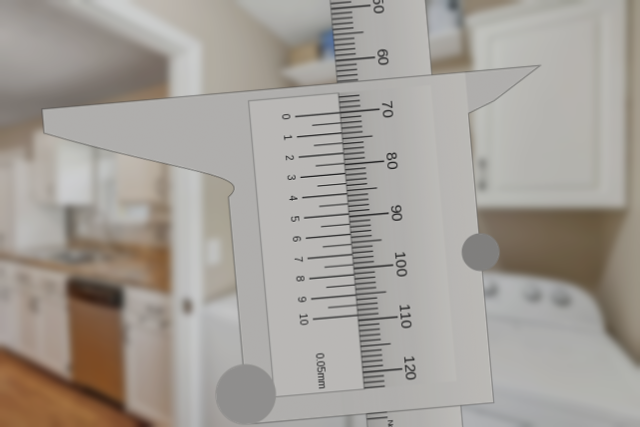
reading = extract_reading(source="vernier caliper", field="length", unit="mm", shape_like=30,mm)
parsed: 70.0,mm
